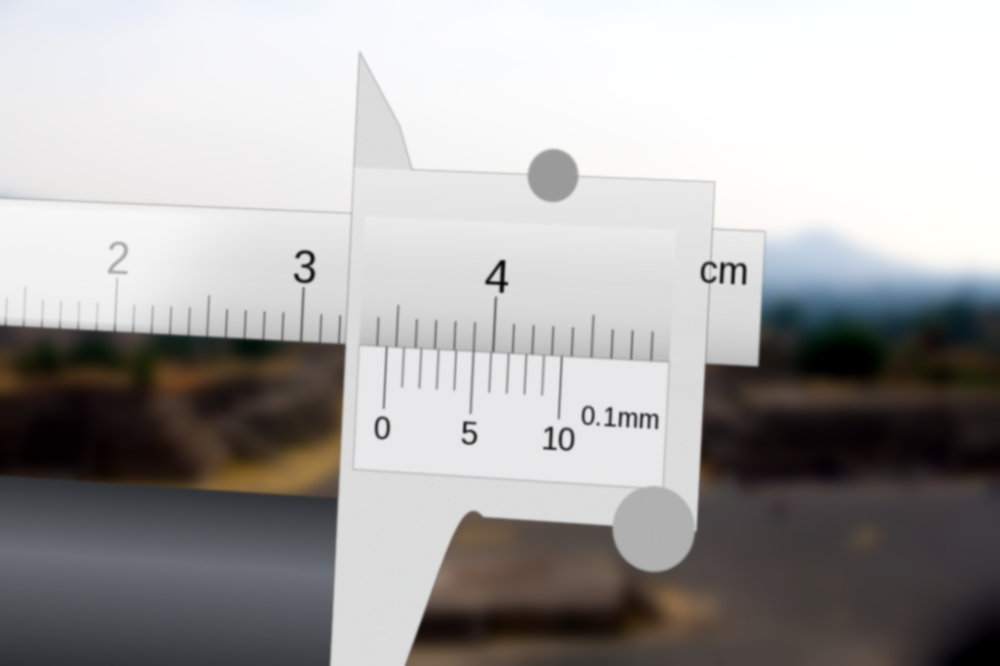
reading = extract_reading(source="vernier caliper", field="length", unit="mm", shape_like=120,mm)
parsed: 34.5,mm
